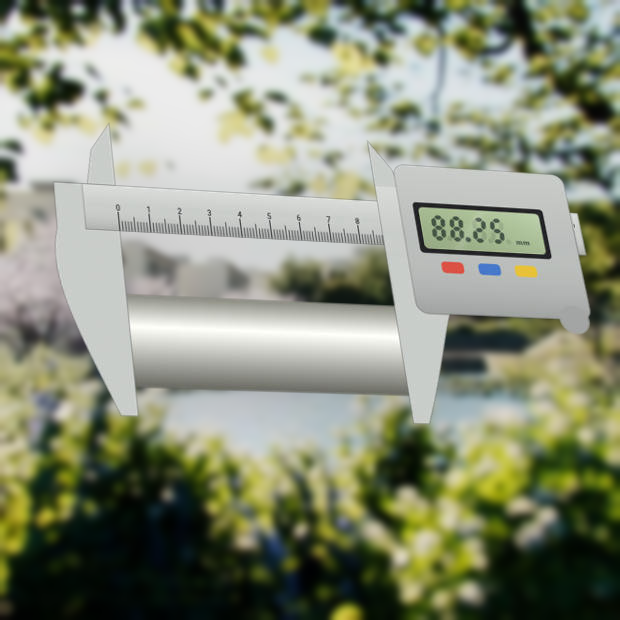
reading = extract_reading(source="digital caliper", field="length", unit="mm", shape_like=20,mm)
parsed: 88.25,mm
